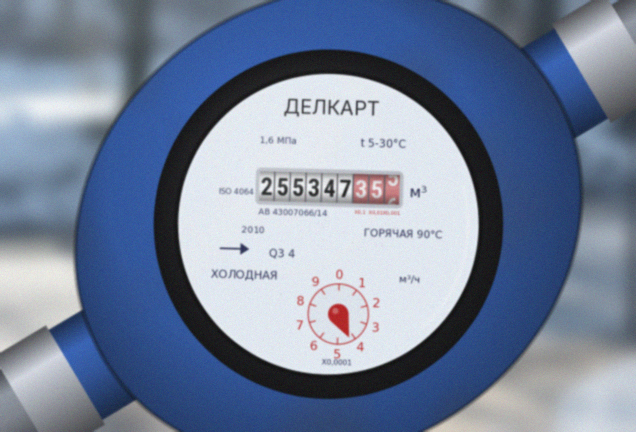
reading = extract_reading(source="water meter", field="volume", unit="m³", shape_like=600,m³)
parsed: 255347.3554,m³
